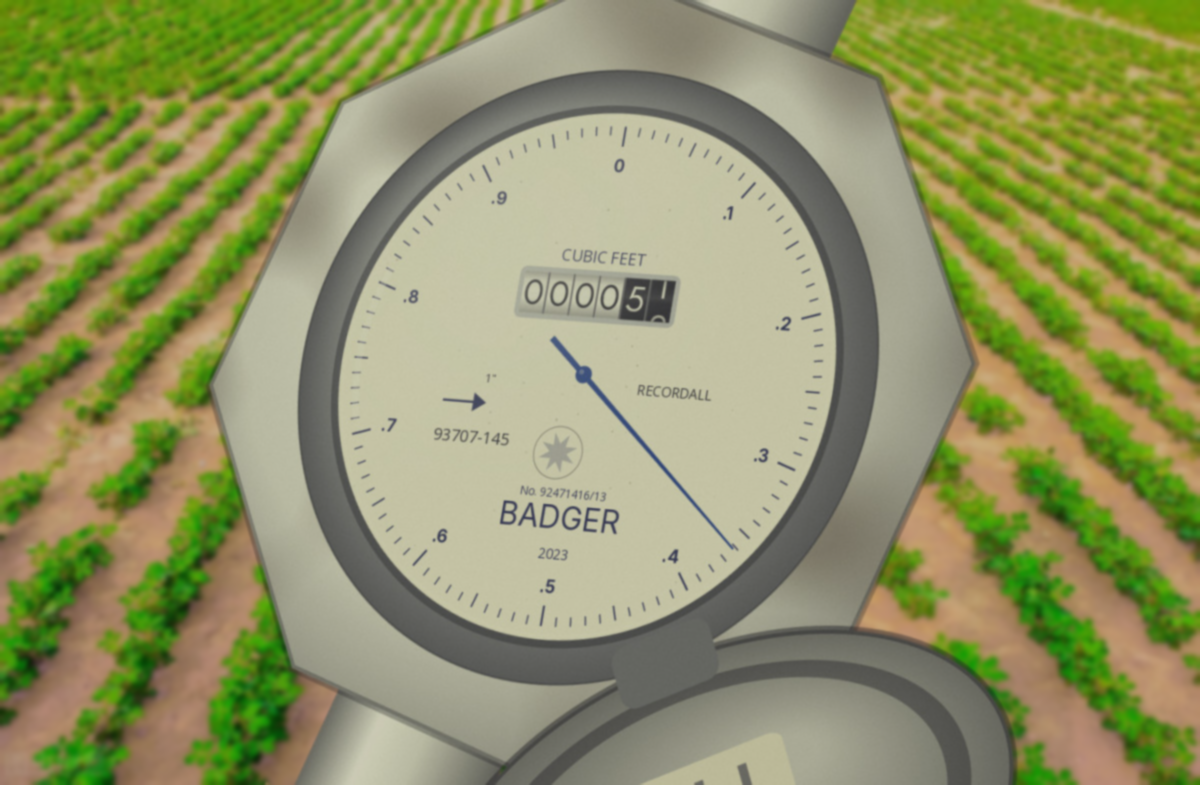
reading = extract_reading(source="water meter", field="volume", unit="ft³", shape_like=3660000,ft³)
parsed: 51.36,ft³
